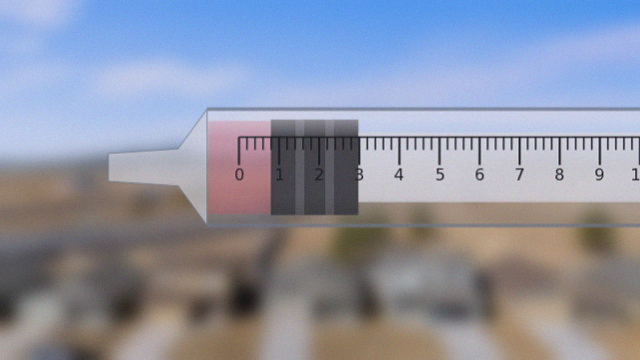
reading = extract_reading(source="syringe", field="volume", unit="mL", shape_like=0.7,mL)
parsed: 0.8,mL
